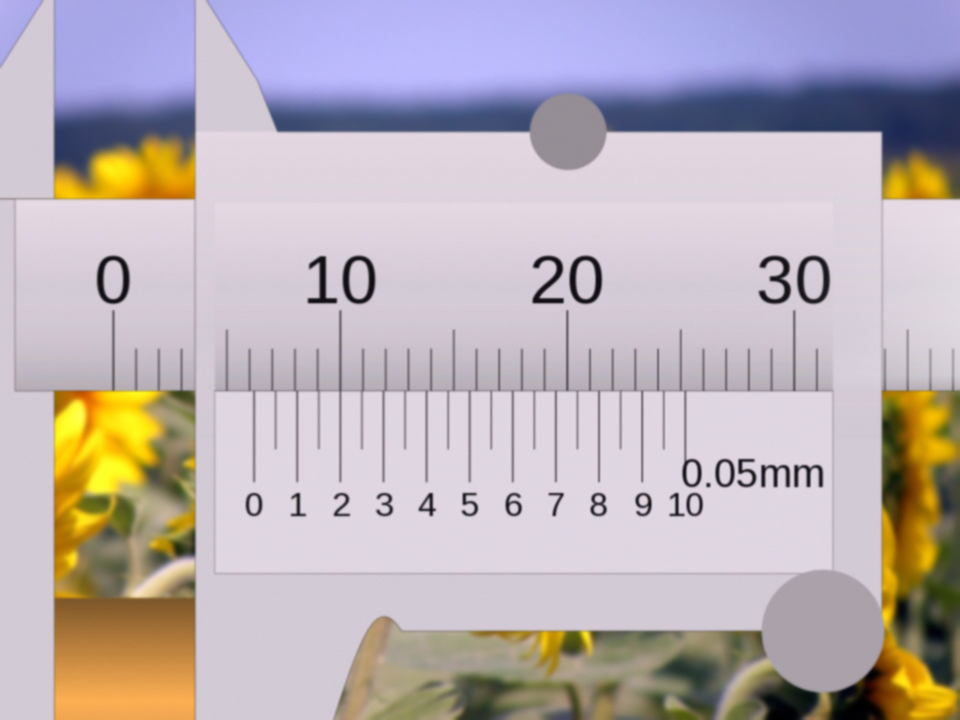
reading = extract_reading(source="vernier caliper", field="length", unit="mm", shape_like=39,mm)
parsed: 6.2,mm
